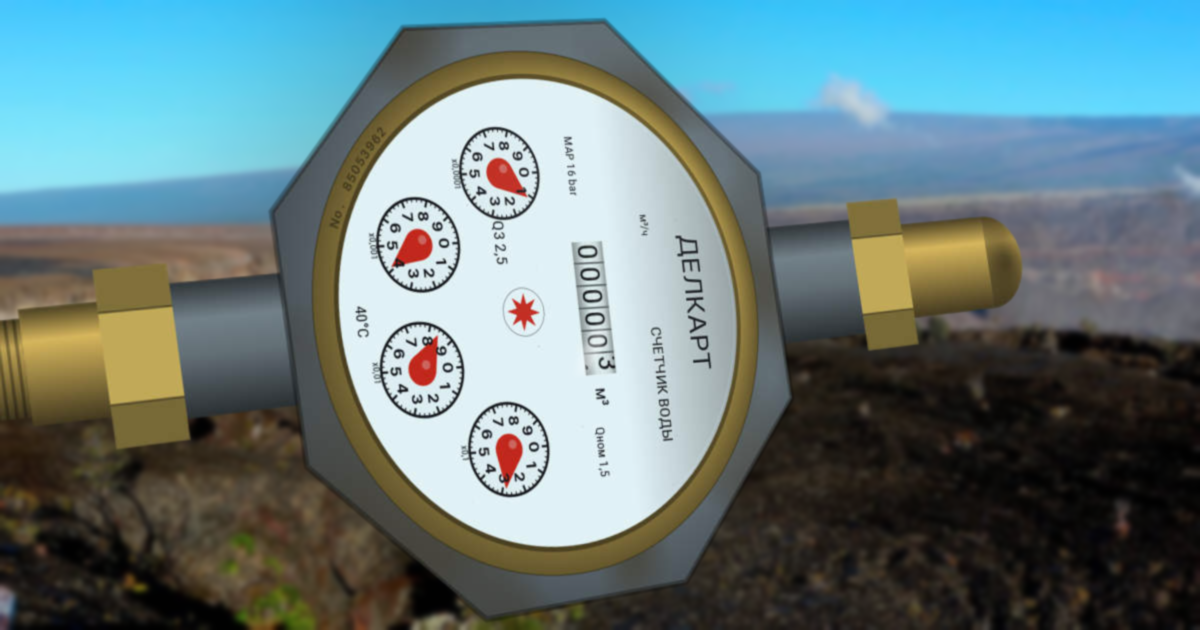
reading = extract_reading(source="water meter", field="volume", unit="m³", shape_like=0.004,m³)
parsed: 3.2841,m³
